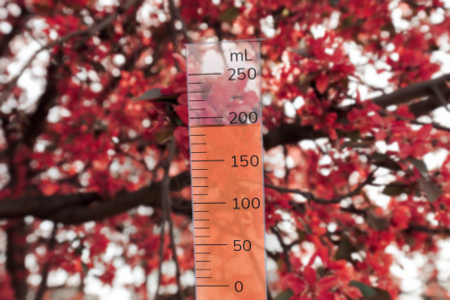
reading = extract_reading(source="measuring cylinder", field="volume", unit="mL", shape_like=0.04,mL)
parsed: 190,mL
